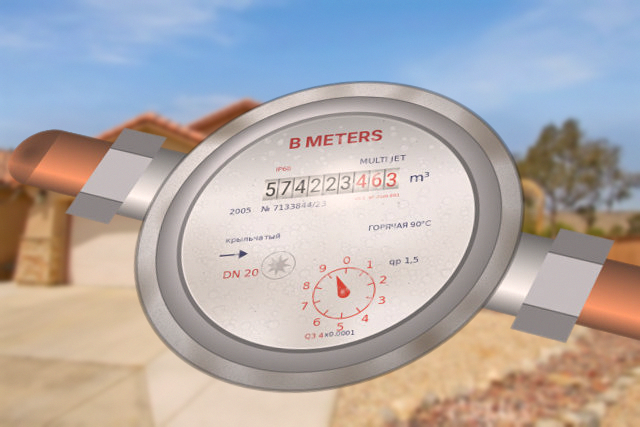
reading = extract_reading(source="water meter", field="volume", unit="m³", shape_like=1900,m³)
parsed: 574223.4629,m³
